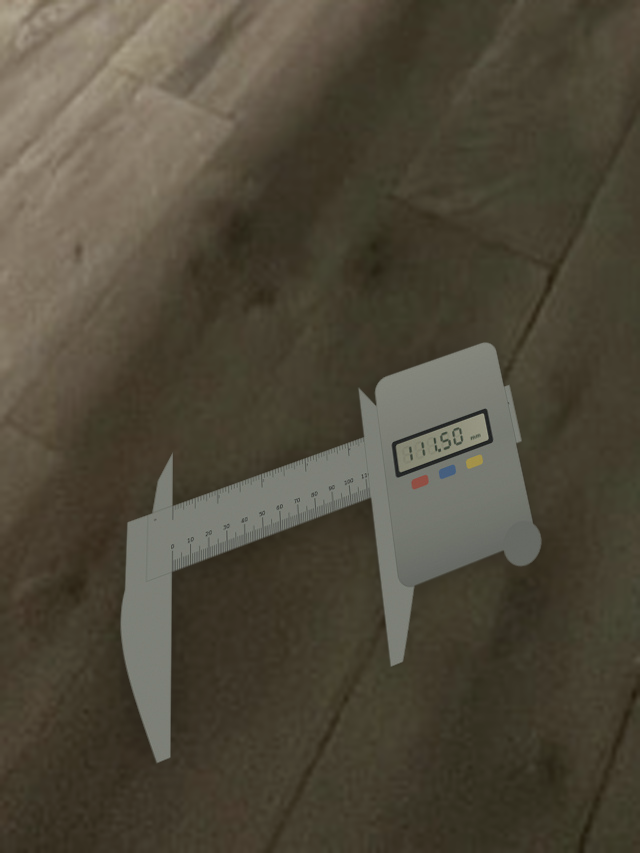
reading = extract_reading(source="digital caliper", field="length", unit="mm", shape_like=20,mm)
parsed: 111.50,mm
